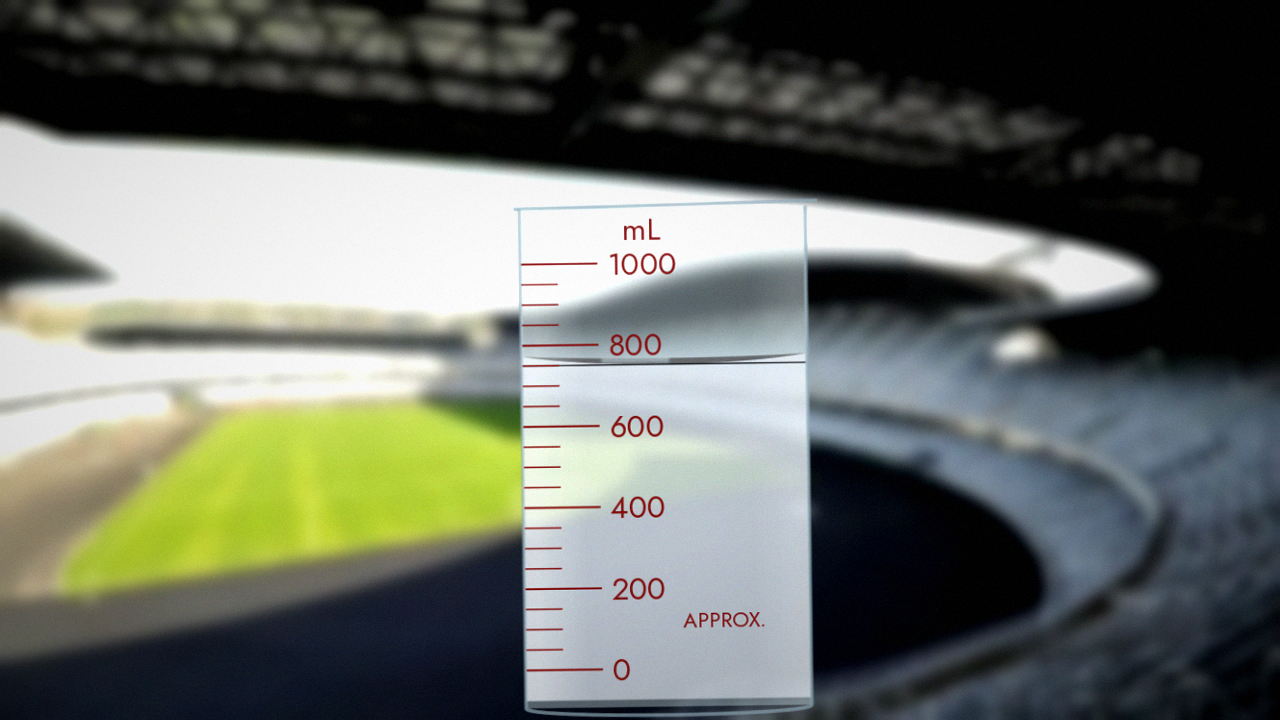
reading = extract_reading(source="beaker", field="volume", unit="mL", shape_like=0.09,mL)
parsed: 750,mL
